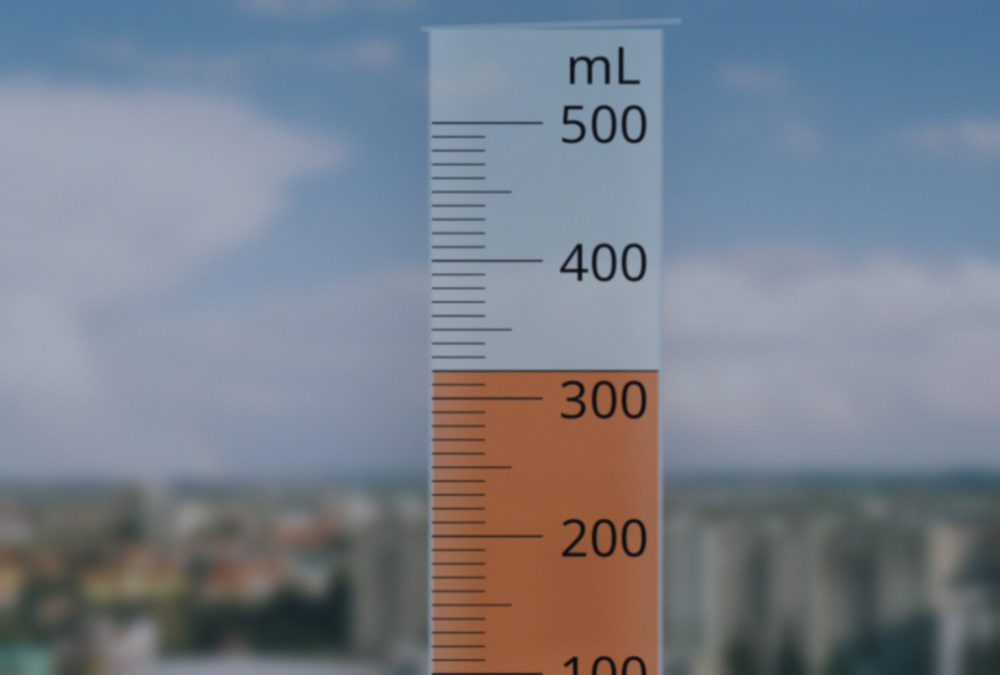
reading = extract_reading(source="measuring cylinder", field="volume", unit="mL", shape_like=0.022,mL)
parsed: 320,mL
